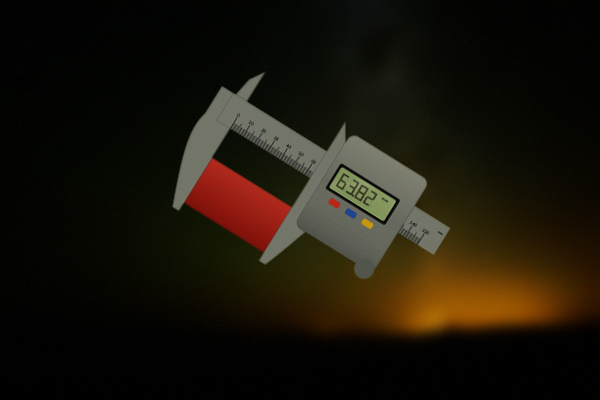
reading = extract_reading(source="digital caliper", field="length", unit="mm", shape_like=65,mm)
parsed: 63.82,mm
